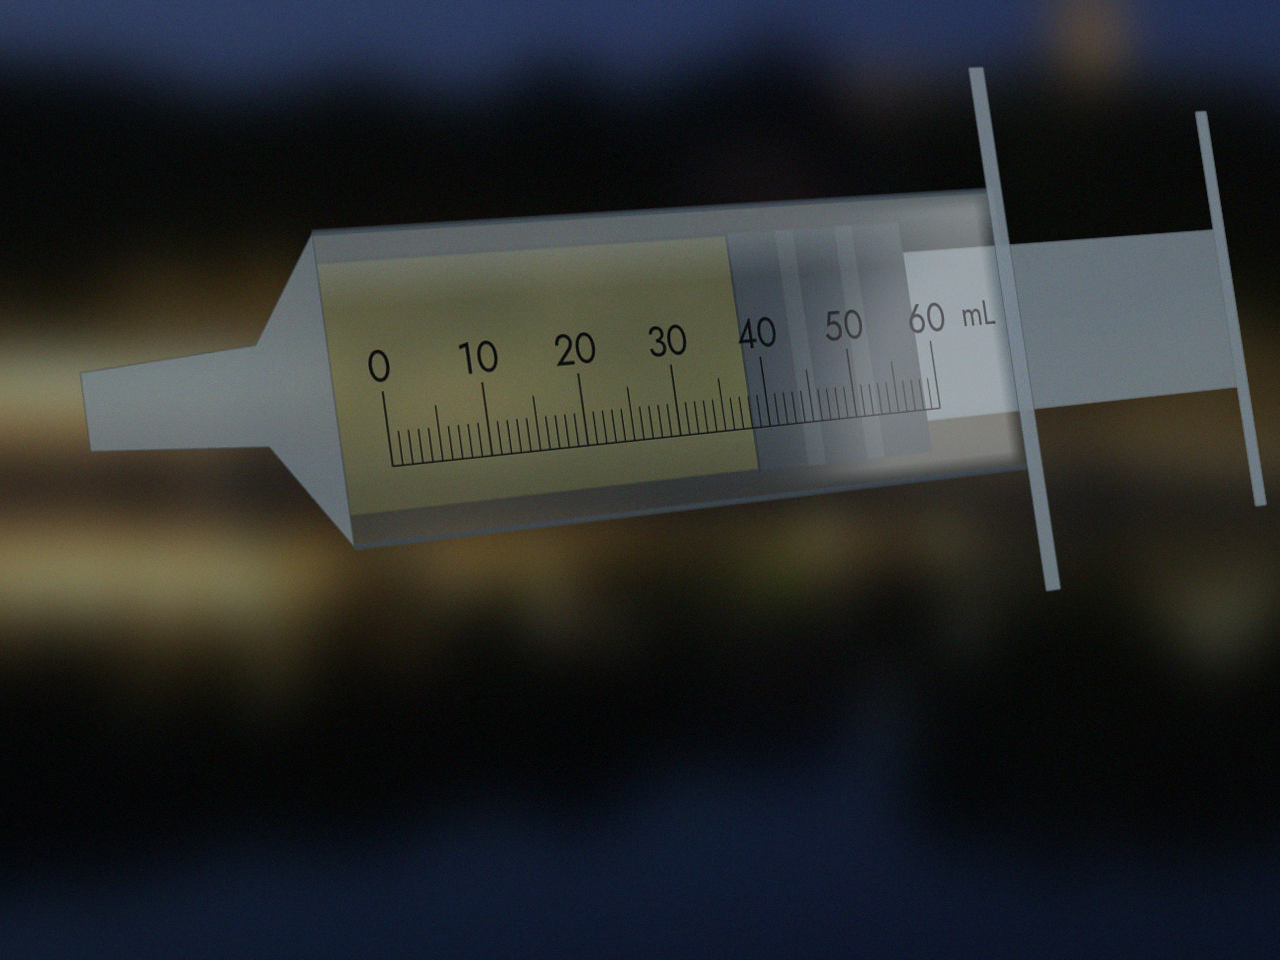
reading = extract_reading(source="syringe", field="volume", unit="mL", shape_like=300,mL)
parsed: 38,mL
